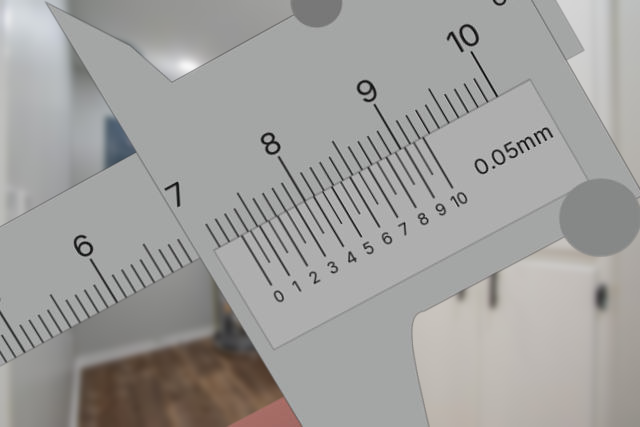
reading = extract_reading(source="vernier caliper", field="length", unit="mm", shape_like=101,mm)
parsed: 73.3,mm
